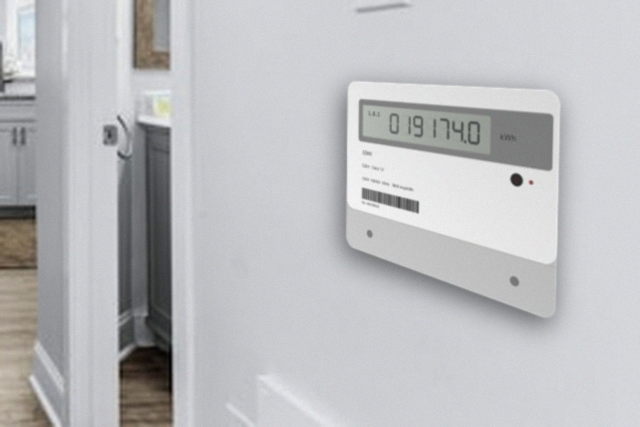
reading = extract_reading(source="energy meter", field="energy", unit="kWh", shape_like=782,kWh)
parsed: 19174.0,kWh
